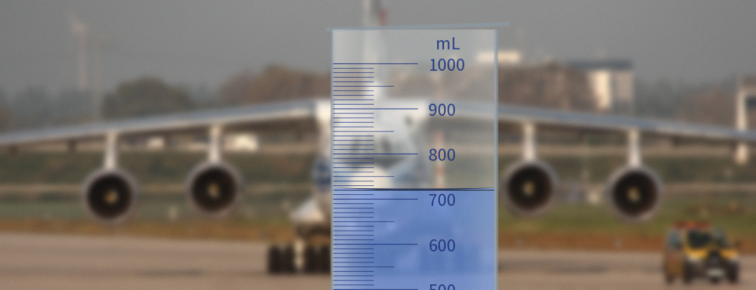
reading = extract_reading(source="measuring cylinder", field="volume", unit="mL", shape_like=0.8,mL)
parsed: 720,mL
